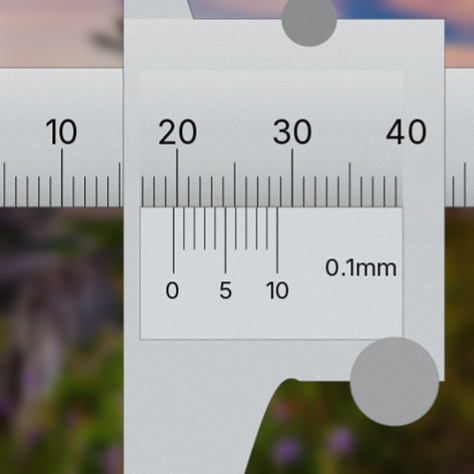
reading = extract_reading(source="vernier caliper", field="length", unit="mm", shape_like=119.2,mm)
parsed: 19.7,mm
